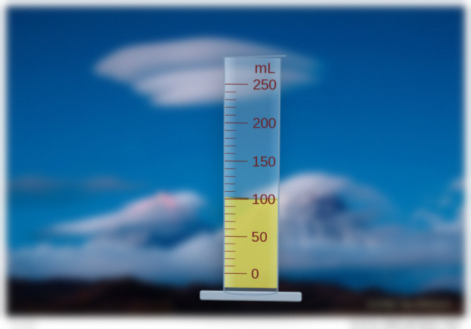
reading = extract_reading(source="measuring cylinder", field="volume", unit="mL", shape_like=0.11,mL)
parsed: 100,mL
